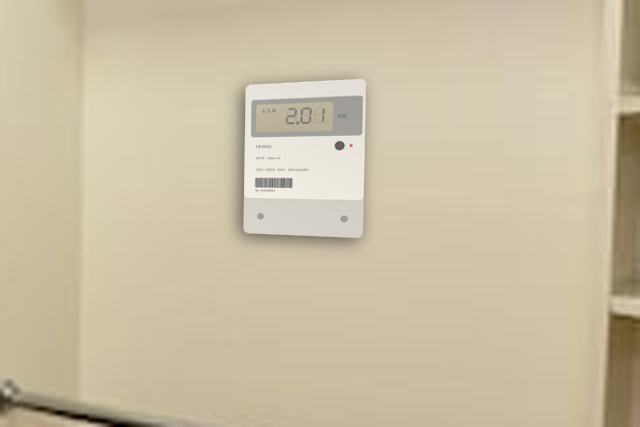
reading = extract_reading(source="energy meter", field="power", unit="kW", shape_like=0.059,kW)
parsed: 2.01,kW
